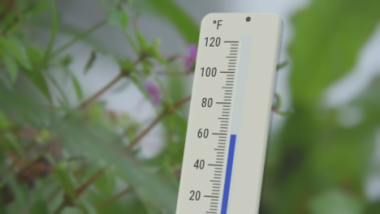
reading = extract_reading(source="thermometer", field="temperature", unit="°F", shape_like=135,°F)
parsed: 60,°F
